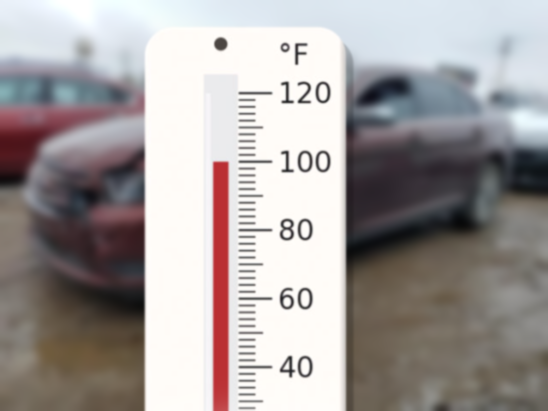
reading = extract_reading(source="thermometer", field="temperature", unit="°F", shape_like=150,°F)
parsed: 100,°F
